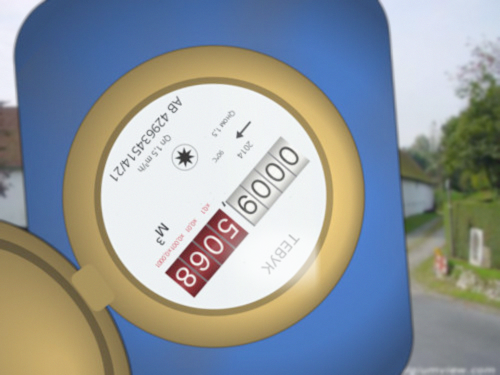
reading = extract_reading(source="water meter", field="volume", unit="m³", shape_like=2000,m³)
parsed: 9.5068,m³
